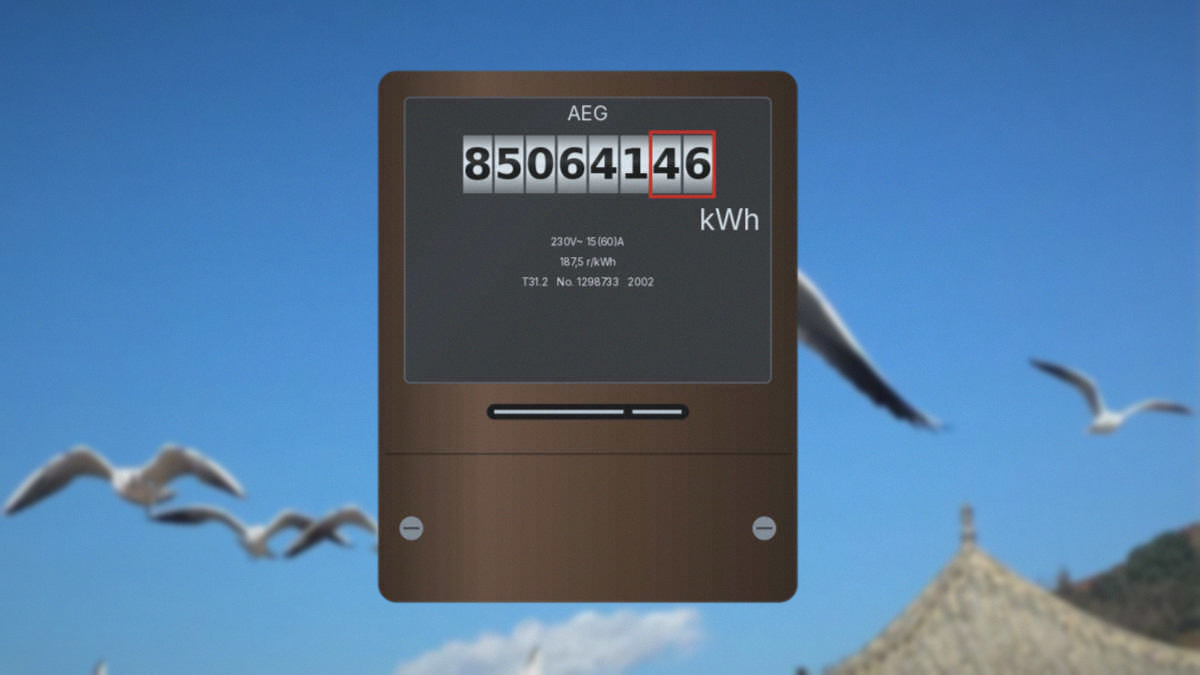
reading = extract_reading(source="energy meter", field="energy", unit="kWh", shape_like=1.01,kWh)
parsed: 850641.46,kWh
